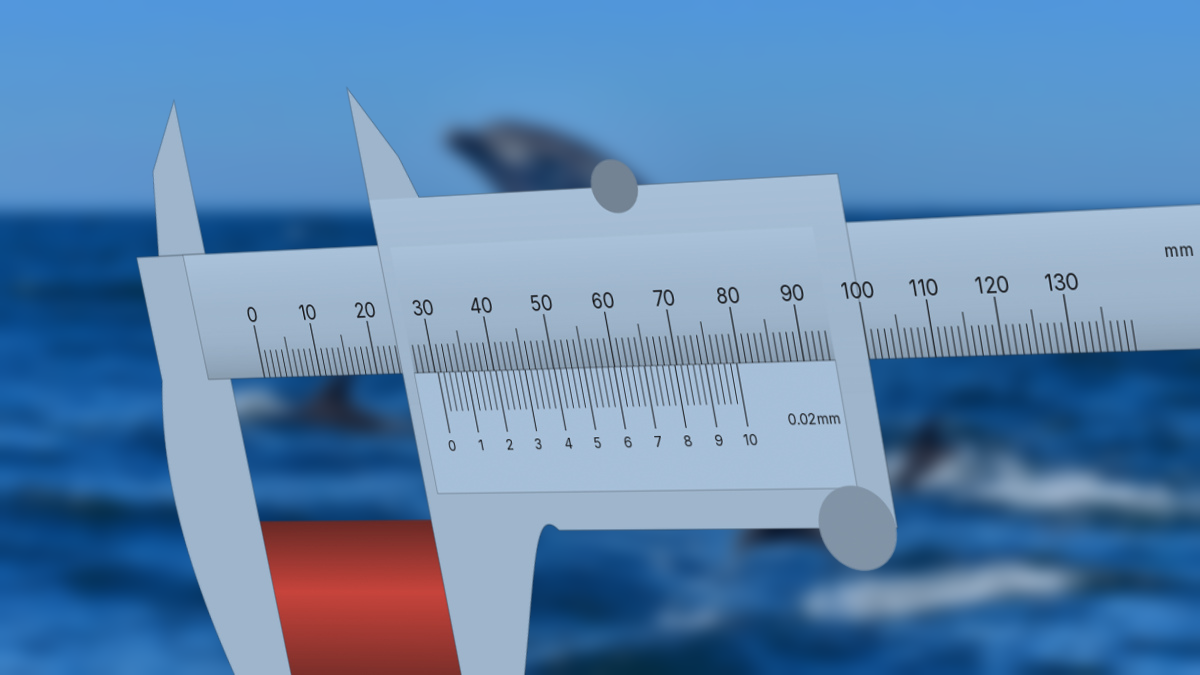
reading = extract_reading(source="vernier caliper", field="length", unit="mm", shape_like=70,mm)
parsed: 30.5,mm
